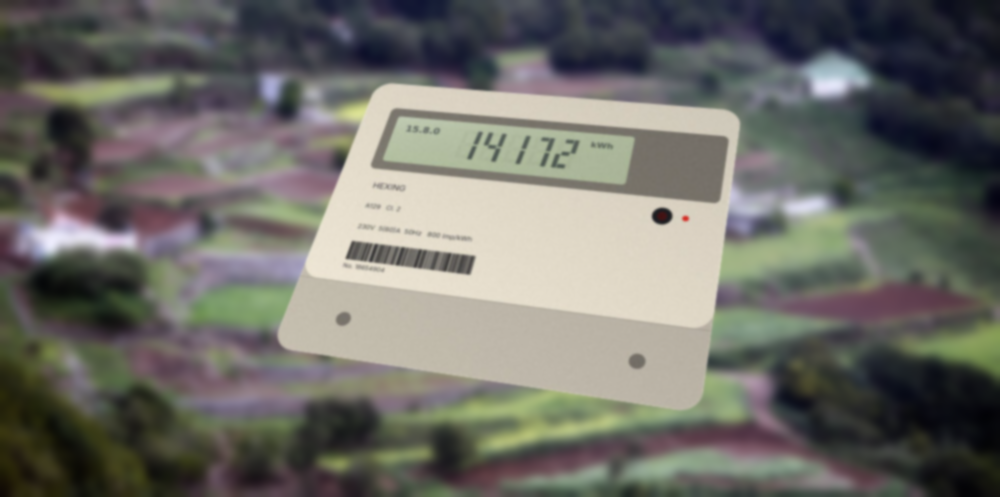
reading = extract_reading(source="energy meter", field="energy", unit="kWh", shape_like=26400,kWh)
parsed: 14172,kWh
